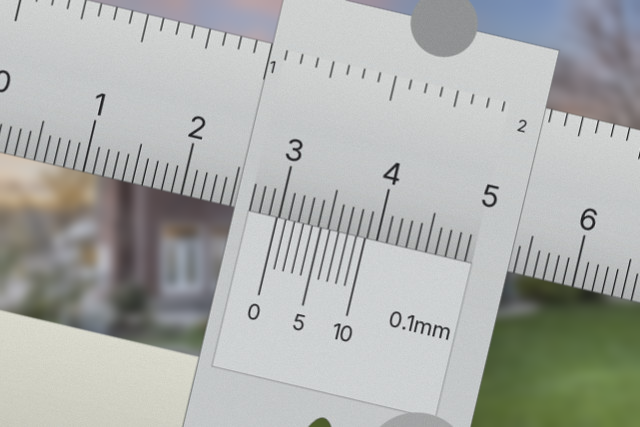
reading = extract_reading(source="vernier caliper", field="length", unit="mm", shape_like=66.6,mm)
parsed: 29.8,mm
